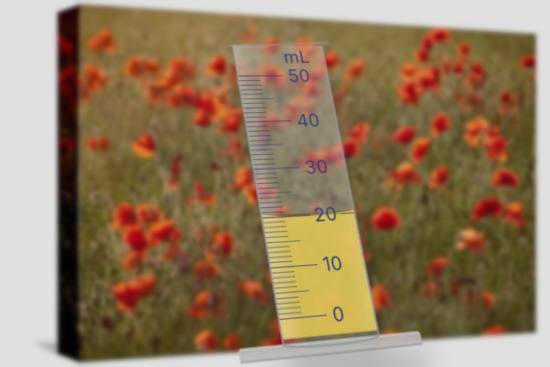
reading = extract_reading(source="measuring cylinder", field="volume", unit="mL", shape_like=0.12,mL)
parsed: 20,mL
